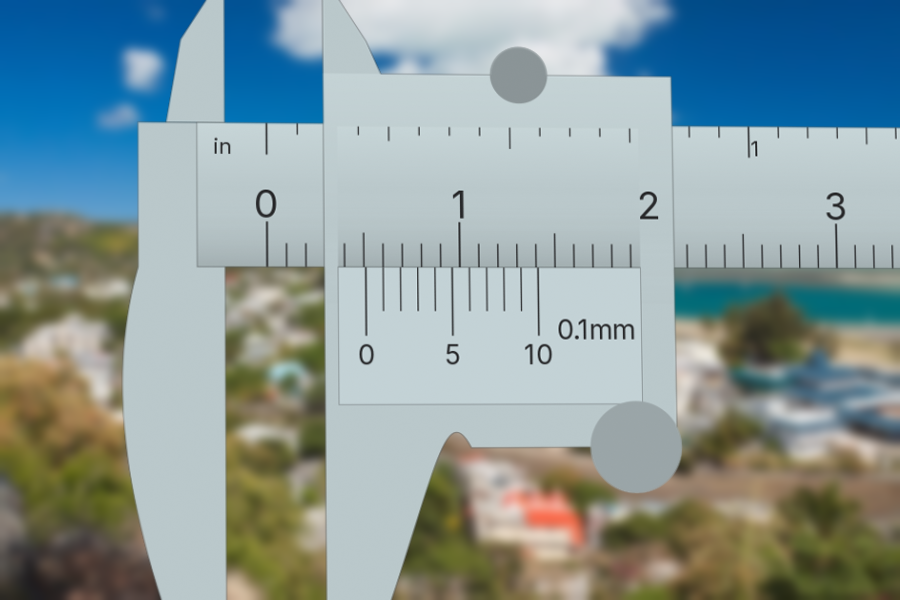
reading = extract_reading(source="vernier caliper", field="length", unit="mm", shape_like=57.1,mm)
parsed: 5.1,mm
